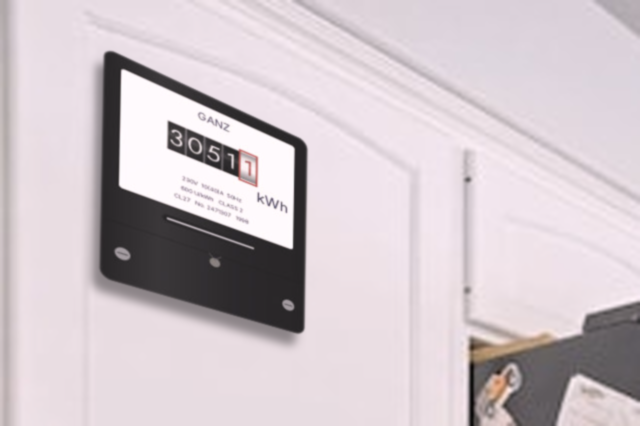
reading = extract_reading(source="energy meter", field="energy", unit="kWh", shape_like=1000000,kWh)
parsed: 3051.1,kWh
